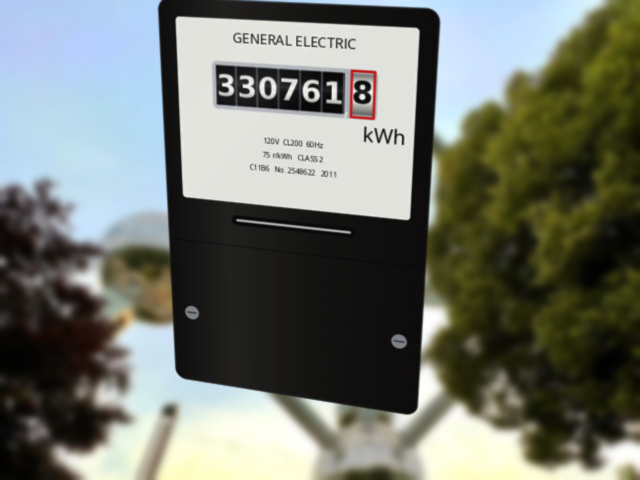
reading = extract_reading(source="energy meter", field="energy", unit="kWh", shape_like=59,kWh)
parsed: 330761.8,kWh
